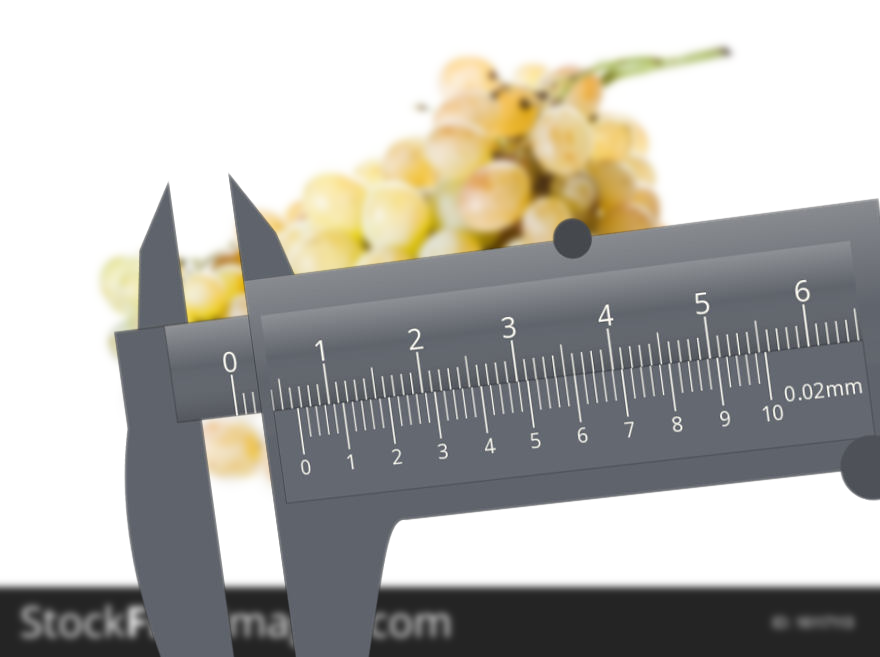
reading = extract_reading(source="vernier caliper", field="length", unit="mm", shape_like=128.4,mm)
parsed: 6.6,mm
